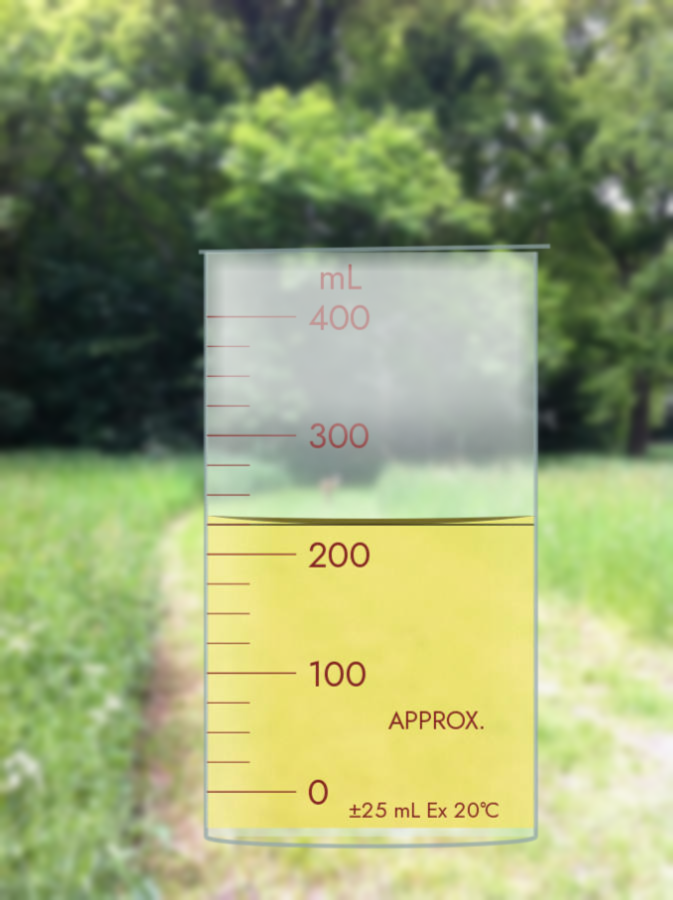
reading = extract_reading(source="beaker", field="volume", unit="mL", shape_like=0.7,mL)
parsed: 225,mL
